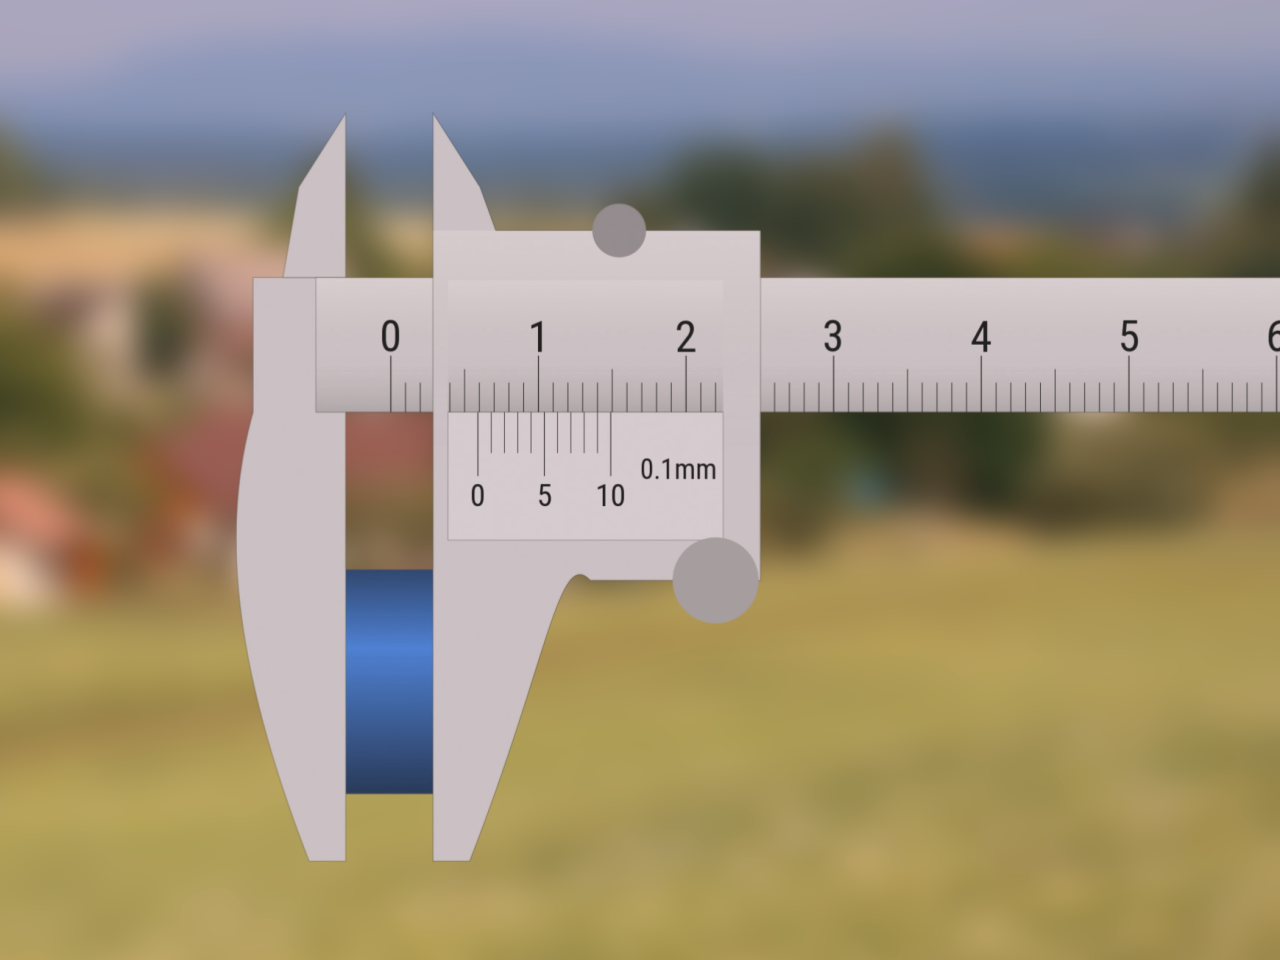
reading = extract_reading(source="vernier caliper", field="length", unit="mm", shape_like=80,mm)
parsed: 5.9,mm
